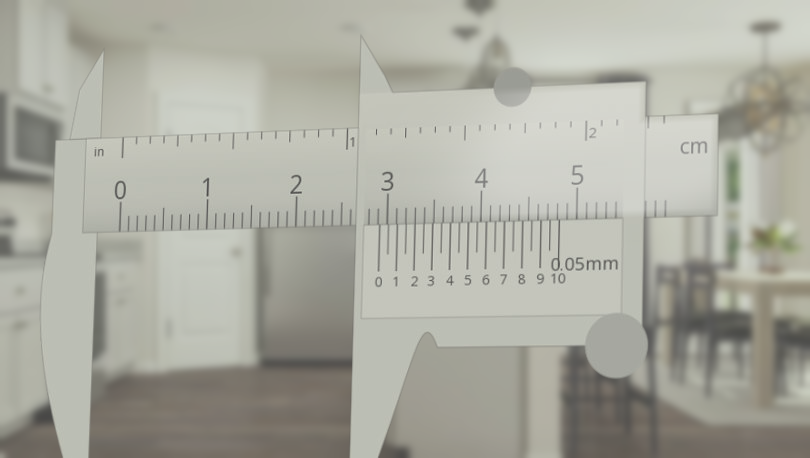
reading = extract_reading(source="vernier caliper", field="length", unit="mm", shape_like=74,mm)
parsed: 29.2,mm
